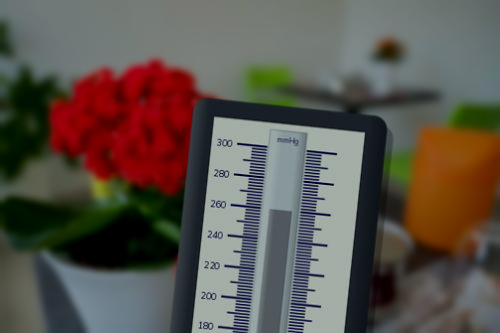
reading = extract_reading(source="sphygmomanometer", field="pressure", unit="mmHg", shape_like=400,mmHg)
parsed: 260,mmHg
